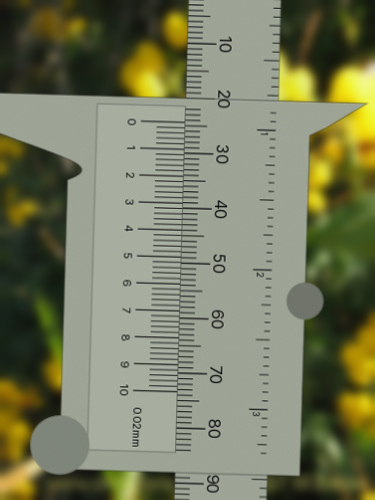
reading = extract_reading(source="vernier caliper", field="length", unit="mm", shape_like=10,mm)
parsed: 24.4,mm
